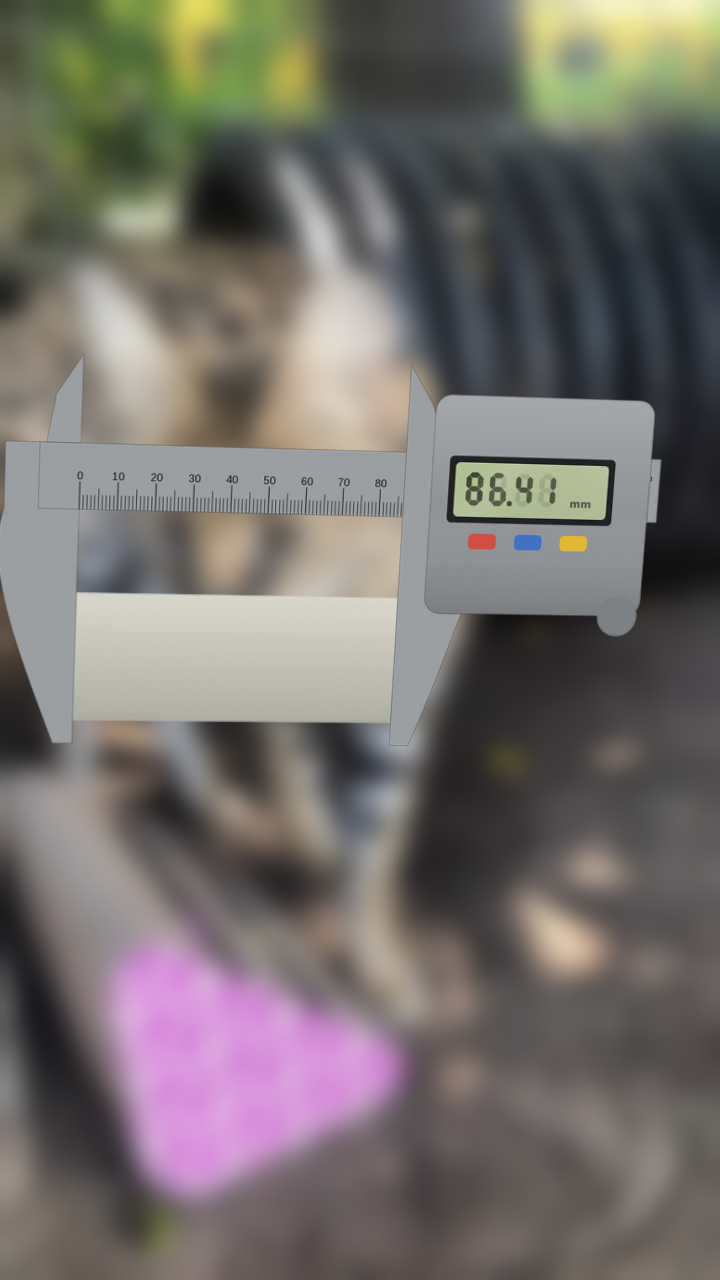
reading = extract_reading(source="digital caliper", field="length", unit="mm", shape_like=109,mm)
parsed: 86.41,mm
